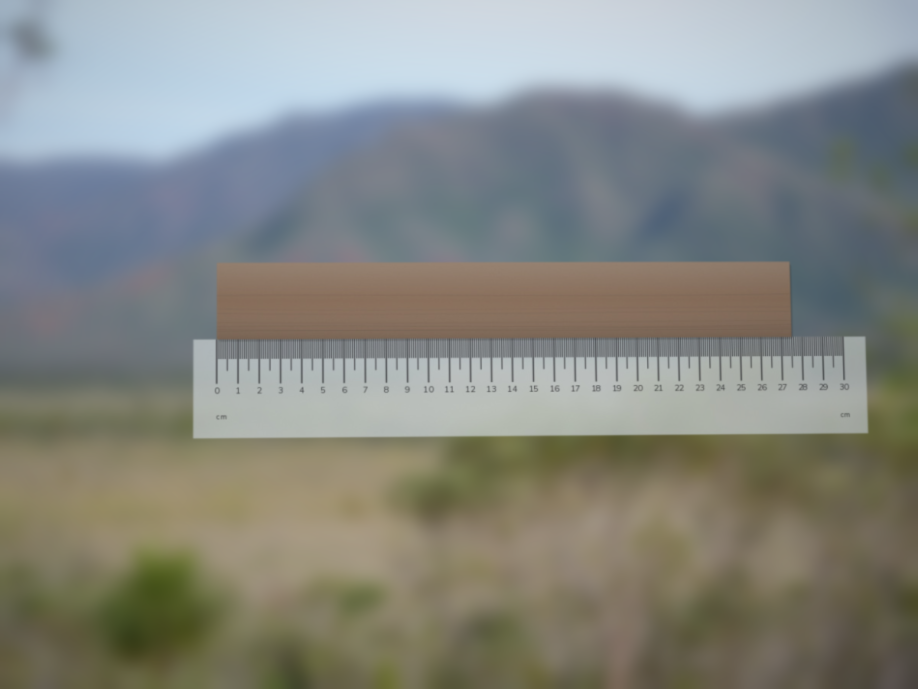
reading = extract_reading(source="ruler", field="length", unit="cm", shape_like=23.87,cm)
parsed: 27.5,cm
